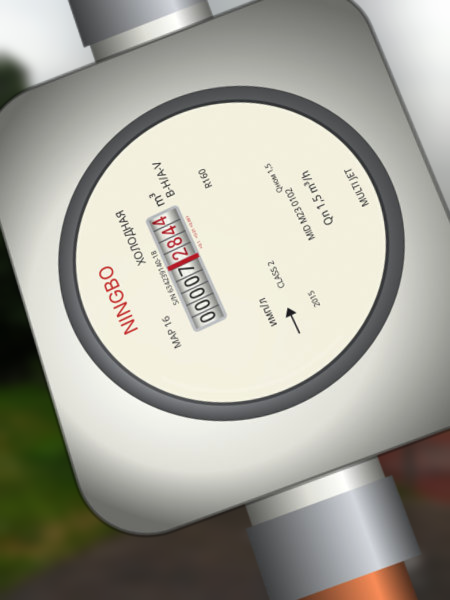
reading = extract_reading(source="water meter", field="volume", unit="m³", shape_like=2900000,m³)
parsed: 7.2844,m³
